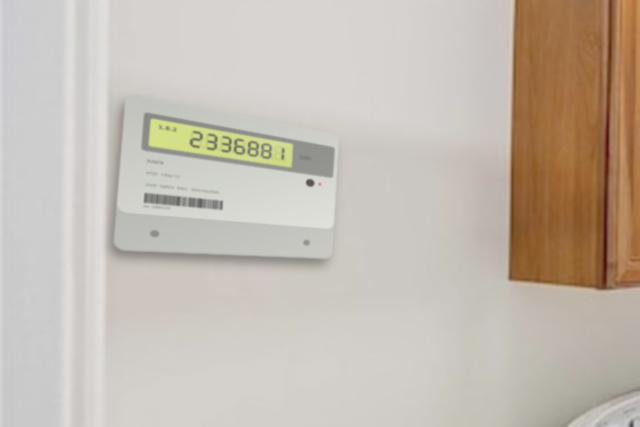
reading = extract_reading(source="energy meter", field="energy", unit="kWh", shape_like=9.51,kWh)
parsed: 2336881,kWh
